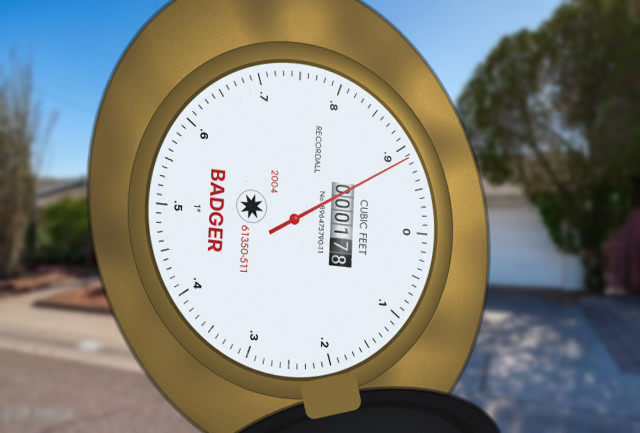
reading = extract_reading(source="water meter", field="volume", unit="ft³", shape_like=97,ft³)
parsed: 177.91,ft³
